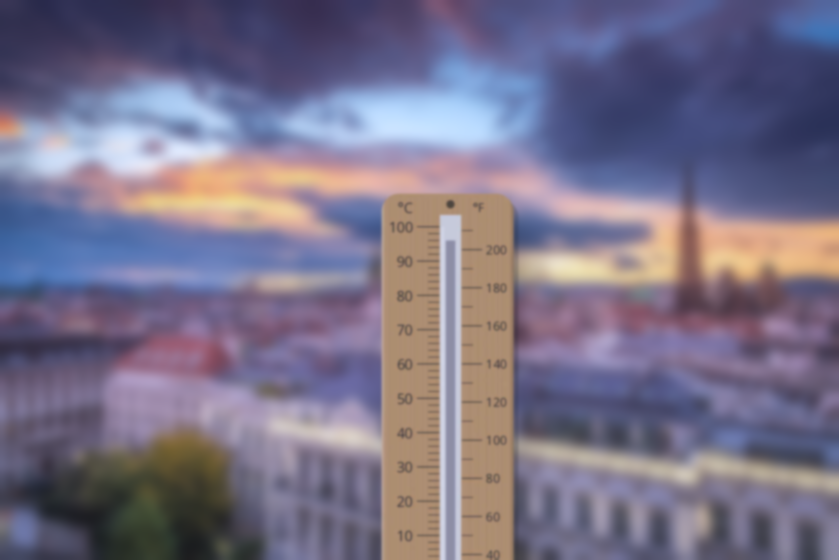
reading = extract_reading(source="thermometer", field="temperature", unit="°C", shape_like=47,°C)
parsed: 96,°C
